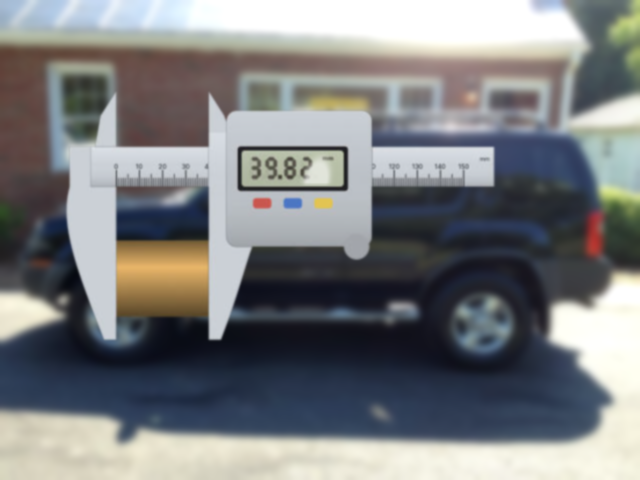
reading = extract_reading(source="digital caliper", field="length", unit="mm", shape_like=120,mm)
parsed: 39.82,mm
